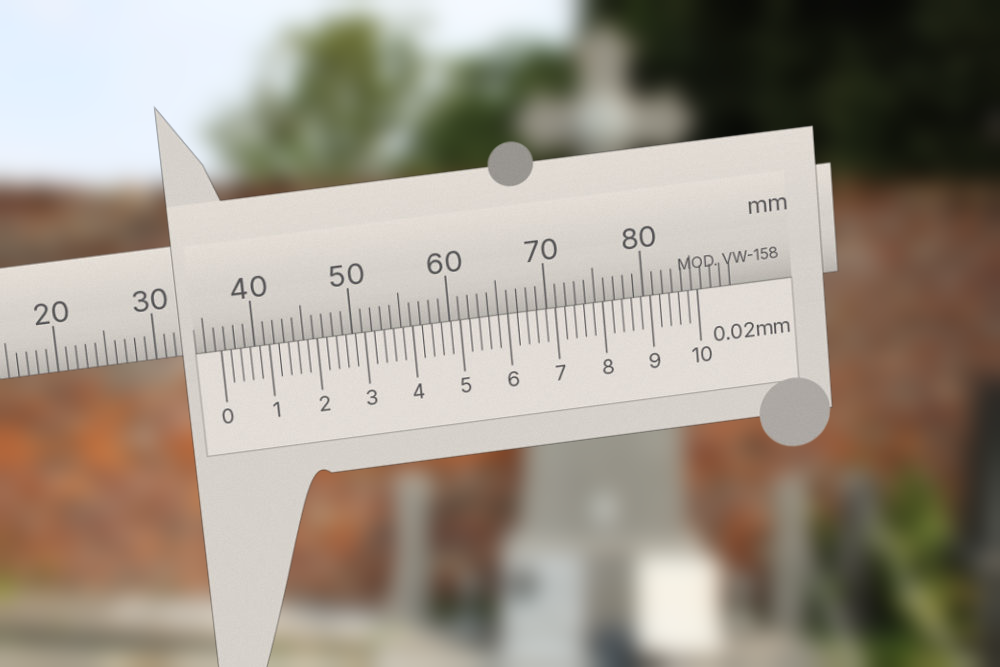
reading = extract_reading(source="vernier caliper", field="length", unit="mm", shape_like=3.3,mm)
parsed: 36.6,mm
